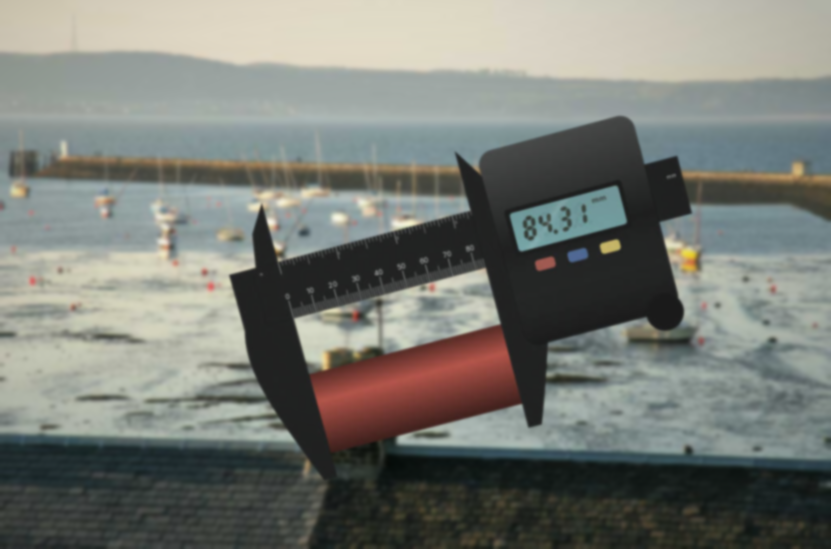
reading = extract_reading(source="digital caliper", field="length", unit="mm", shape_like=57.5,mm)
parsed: 84.31,mm
